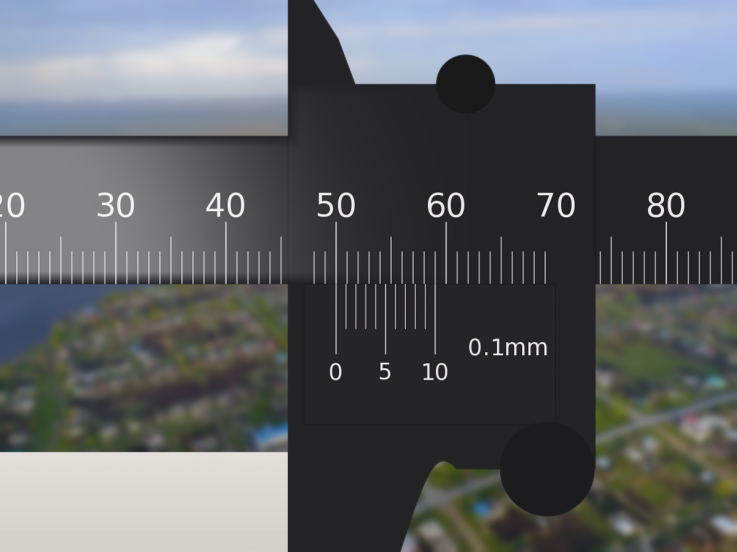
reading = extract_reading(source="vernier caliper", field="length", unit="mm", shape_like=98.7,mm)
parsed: 50.0,mm
